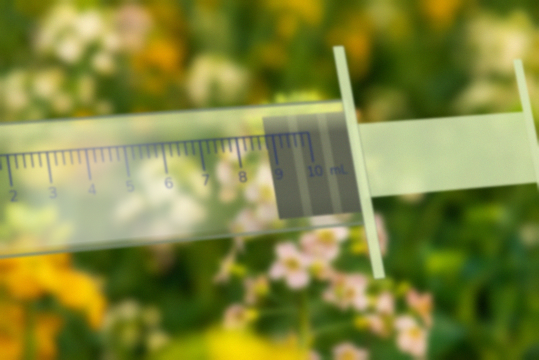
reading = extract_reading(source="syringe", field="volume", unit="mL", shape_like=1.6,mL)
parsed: 8.8,mL
